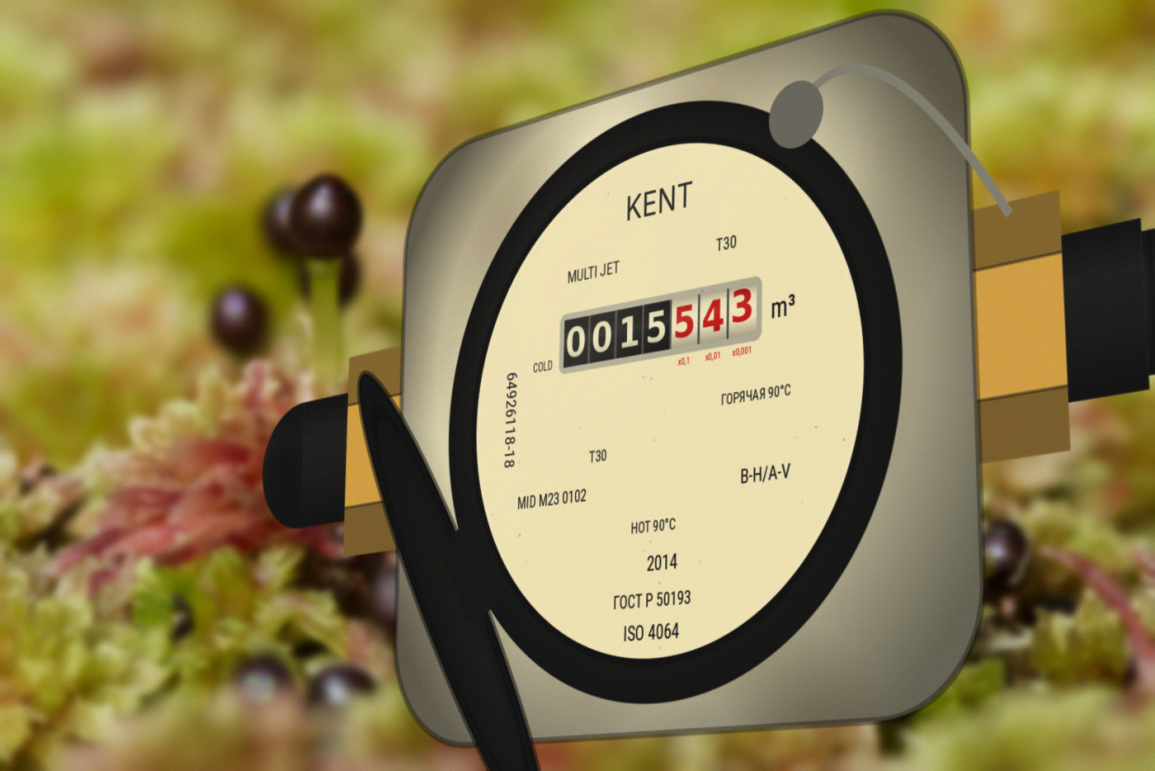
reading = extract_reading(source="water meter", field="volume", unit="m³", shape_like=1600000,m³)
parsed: 15.543,m³
